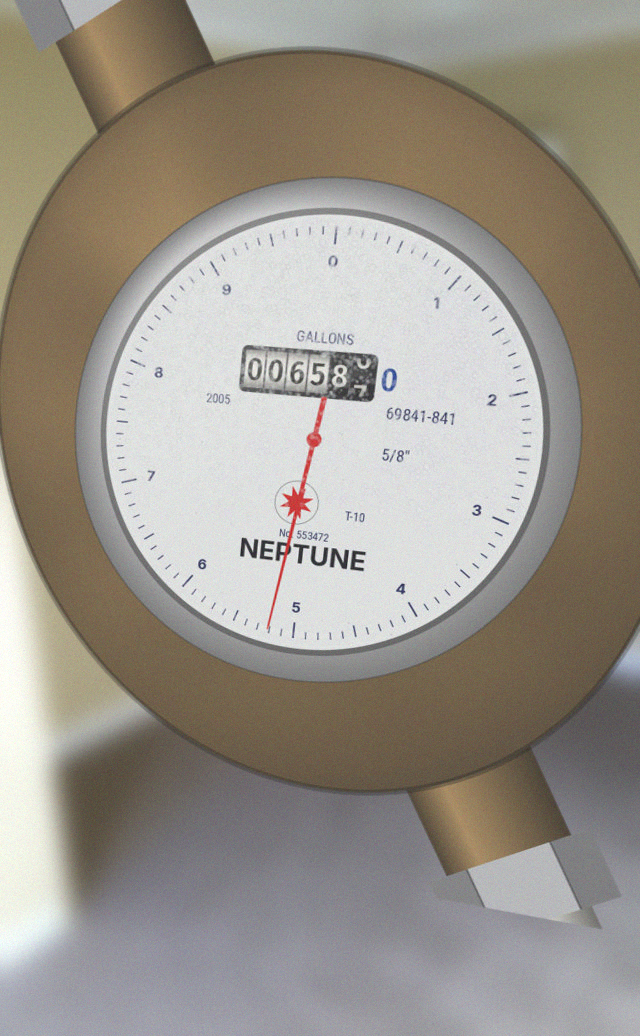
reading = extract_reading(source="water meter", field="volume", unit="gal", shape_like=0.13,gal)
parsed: 65865.2,gal
